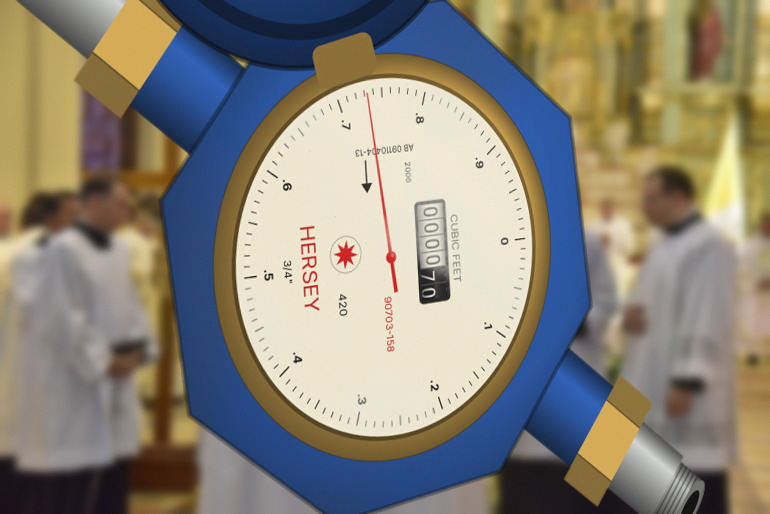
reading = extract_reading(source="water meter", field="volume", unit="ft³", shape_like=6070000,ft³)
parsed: 69.73,ft³
